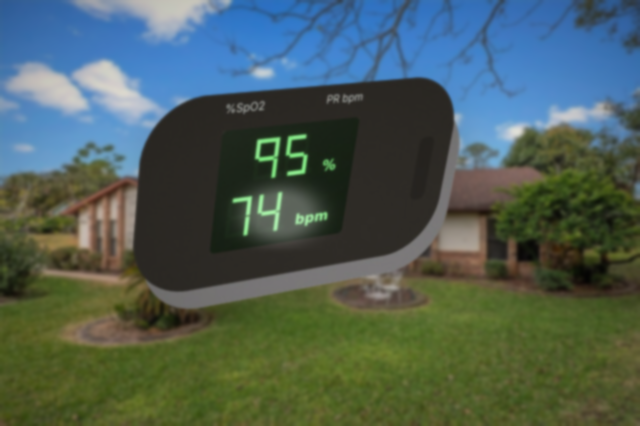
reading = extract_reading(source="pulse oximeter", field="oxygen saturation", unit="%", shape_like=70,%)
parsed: 95,%
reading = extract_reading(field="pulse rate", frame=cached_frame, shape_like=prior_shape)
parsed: 74,bpm
